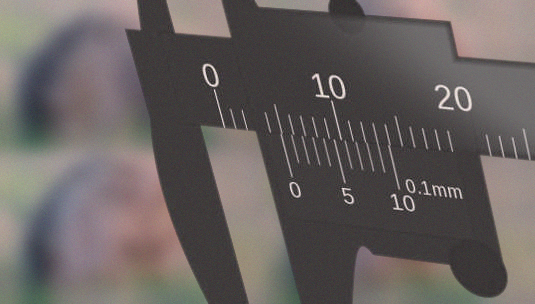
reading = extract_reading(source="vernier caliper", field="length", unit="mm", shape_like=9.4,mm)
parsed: 4.9,mm
